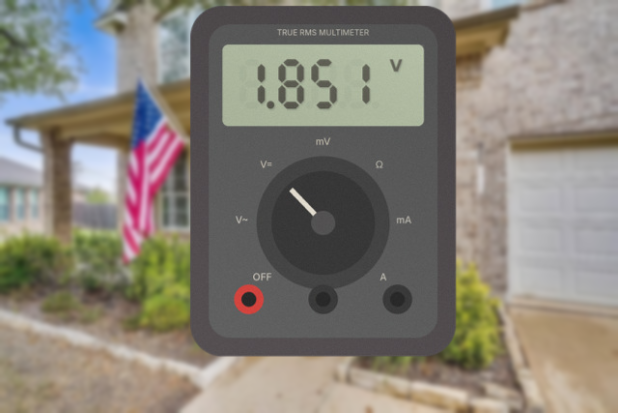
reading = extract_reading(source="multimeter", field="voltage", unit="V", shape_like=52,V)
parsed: 1.851,V
